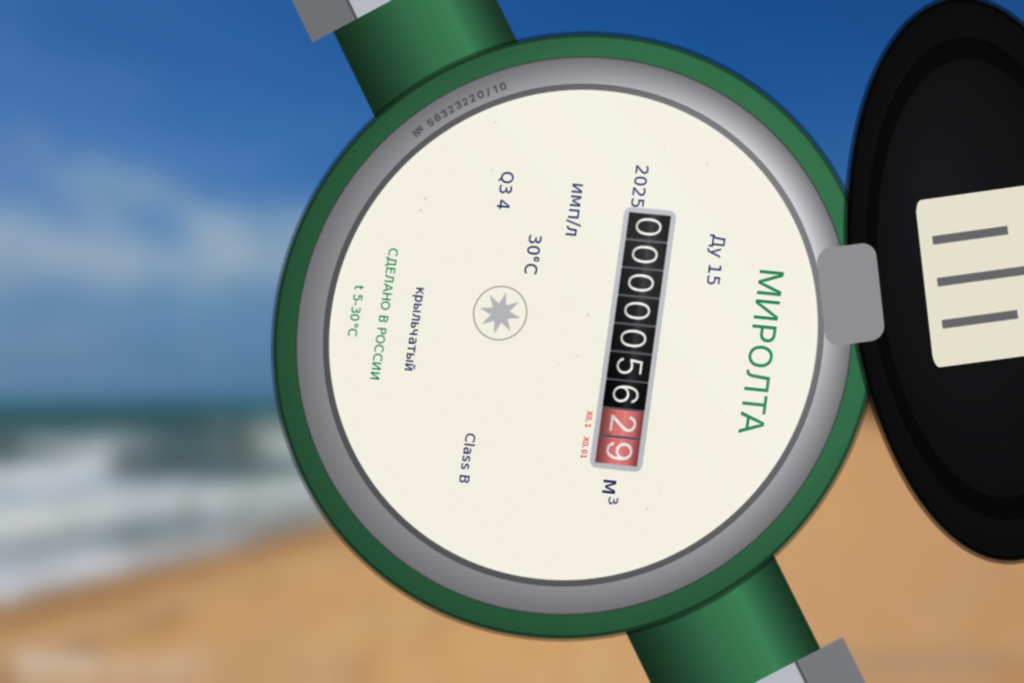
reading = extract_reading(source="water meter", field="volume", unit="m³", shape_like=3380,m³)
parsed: 56.29,m³
